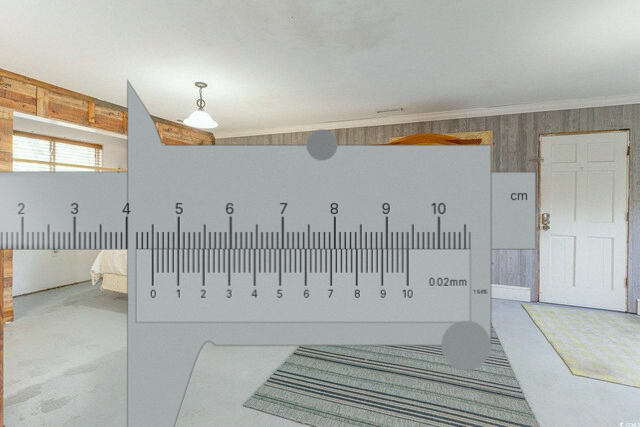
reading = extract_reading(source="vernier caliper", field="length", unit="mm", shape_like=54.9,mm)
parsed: 45.0,mm
